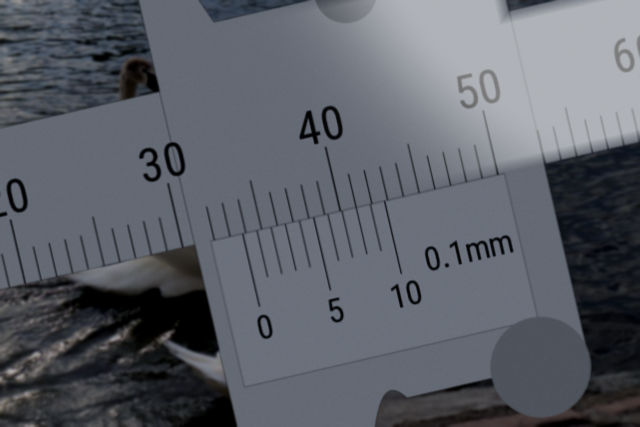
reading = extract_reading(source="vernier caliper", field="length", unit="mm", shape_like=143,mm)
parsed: 33.8,mm
